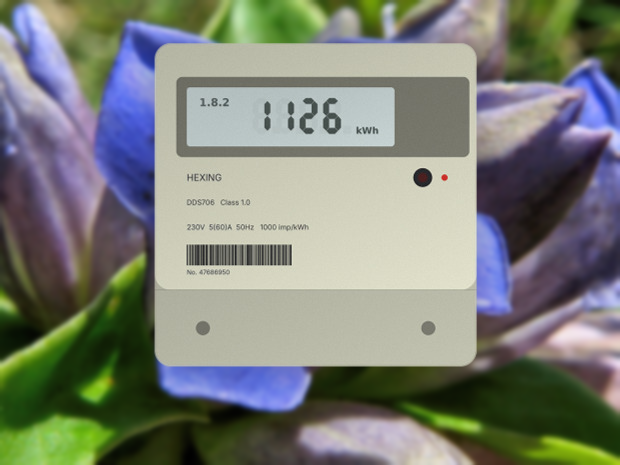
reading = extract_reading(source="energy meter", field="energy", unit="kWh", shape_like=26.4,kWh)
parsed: 1126,kWh
